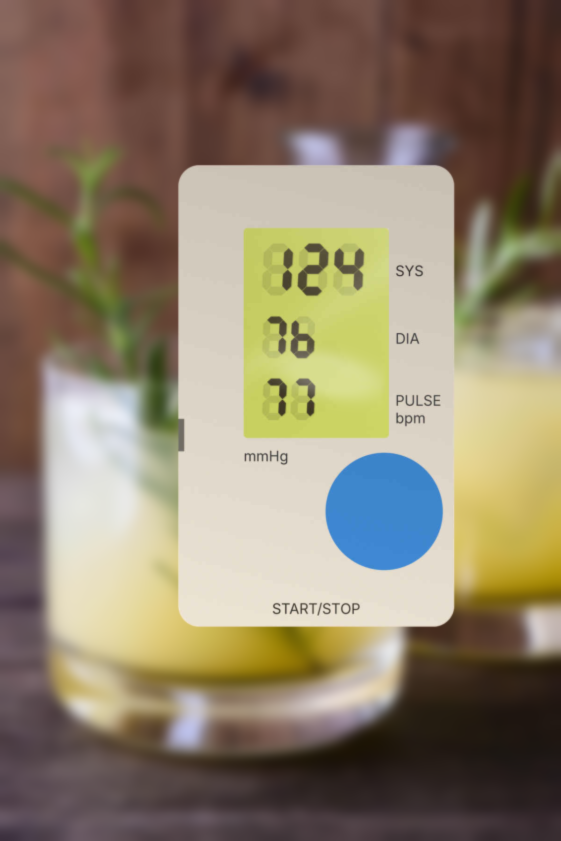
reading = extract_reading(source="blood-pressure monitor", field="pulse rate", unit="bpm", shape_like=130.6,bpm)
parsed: 77,bpm
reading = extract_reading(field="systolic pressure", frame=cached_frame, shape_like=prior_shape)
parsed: 124,mmHg
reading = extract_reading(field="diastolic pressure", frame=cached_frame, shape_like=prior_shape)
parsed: 76,mmHg
